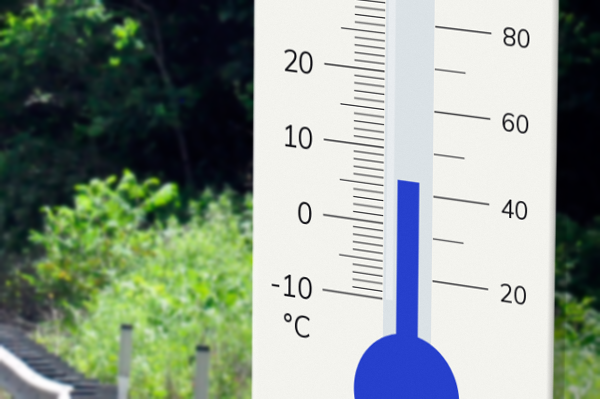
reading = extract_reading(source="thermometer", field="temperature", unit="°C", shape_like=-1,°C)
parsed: 6,°C
